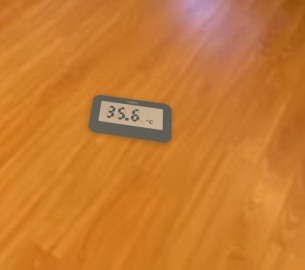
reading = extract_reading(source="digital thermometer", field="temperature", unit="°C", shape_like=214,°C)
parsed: 35.6,°C
